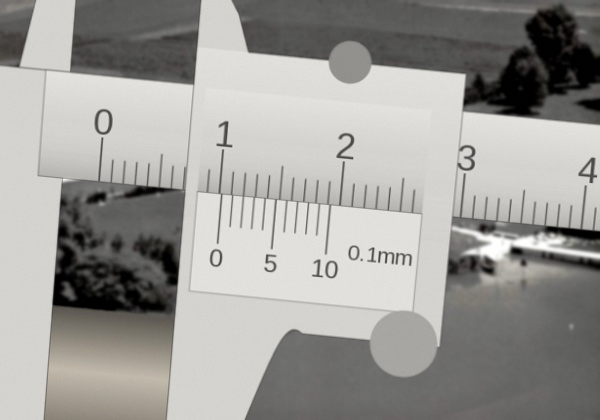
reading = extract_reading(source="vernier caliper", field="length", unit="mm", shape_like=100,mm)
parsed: 10.2,mm
